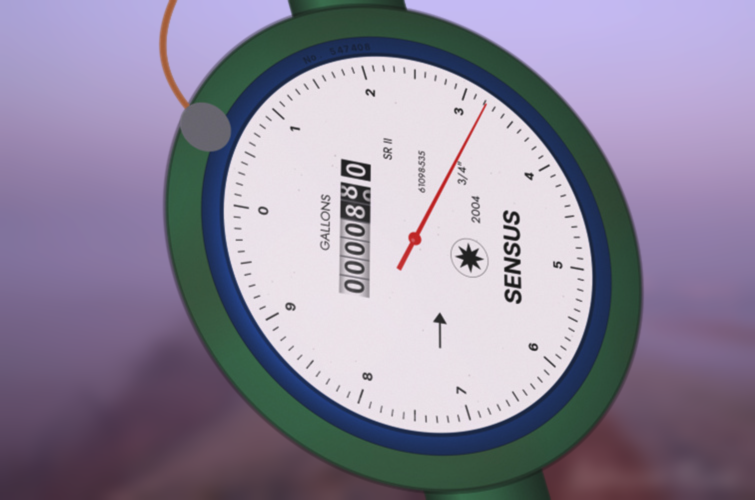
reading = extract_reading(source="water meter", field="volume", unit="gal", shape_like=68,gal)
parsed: 883.2,gal
